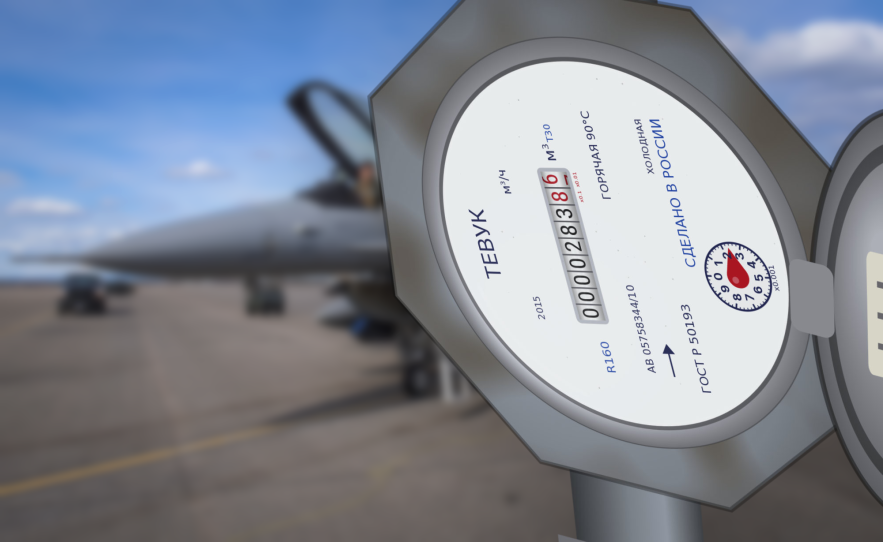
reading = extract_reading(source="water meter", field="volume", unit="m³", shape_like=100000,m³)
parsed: 283.862,m³
